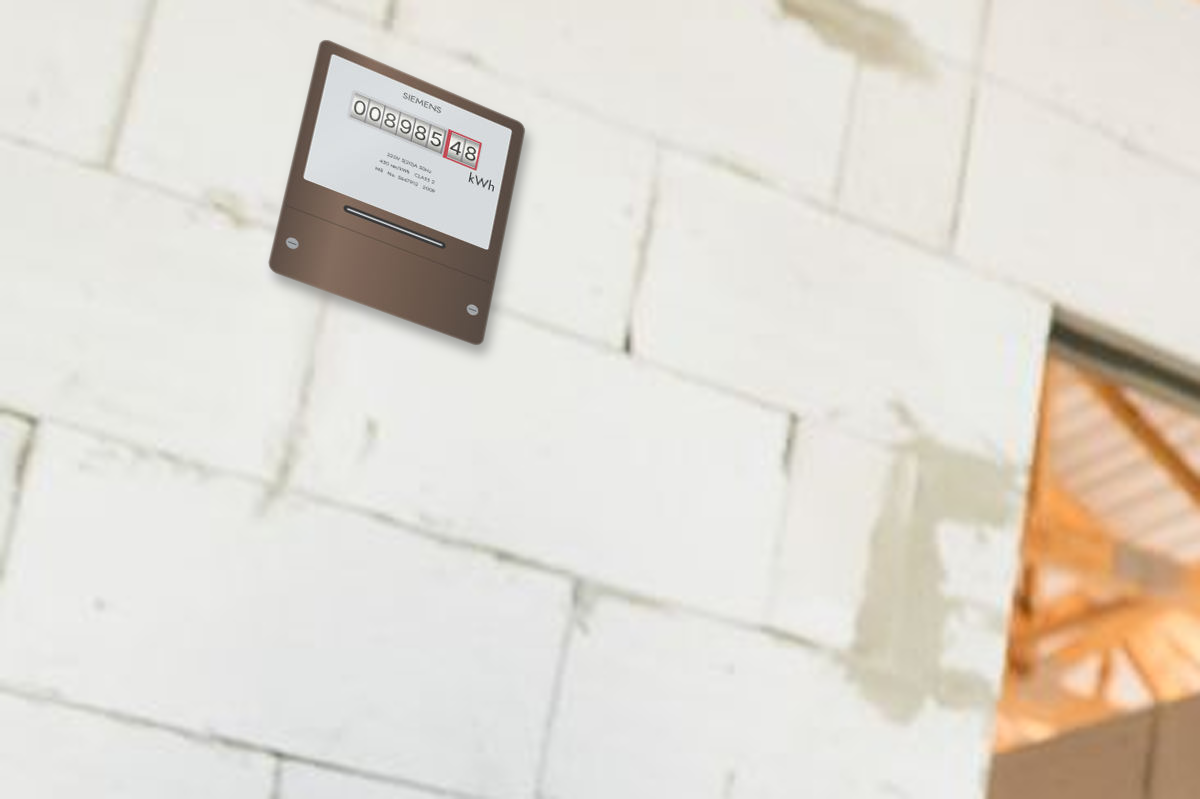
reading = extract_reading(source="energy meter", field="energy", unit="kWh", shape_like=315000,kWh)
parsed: 8985.48,kWh
